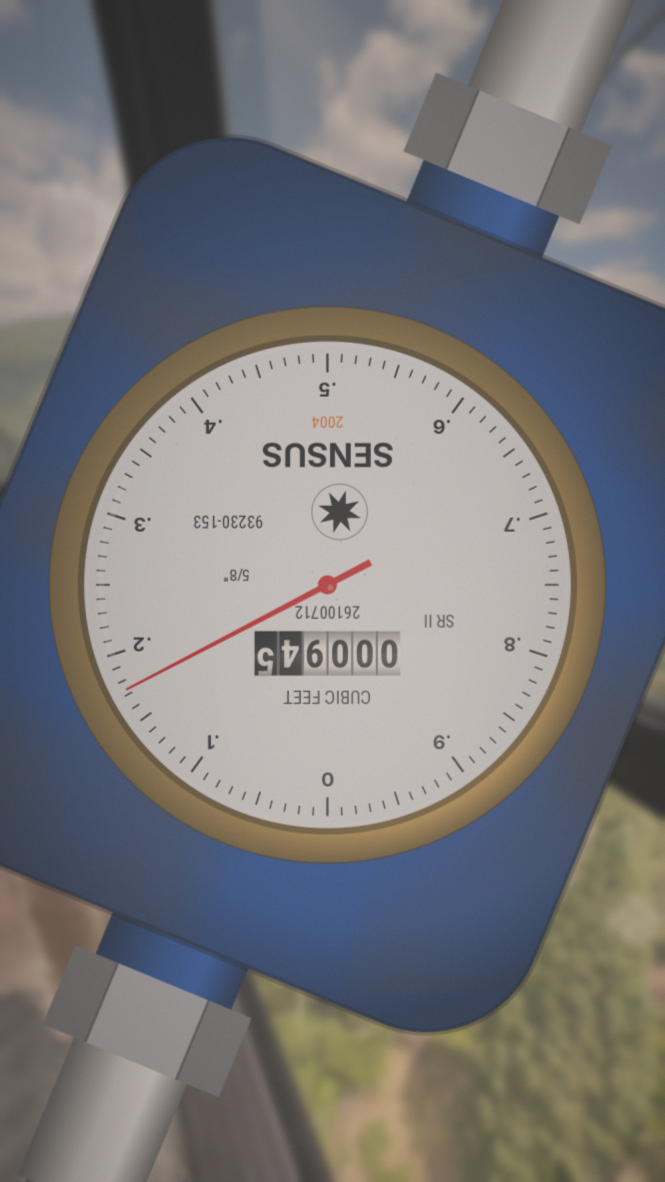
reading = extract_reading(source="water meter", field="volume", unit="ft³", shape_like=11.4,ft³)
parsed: 945.17,ft³
